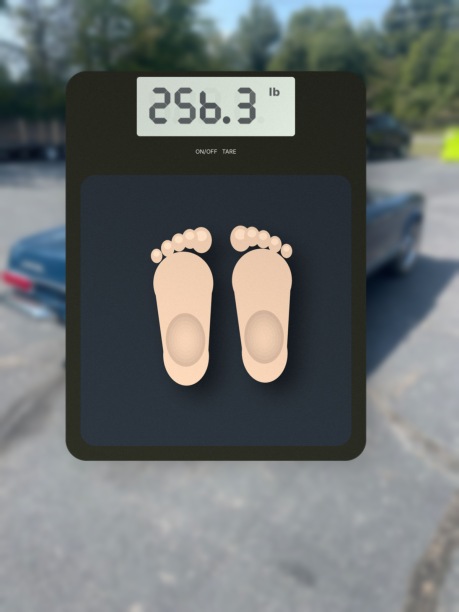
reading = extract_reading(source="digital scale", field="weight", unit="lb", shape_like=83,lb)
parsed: 256.3,lb
